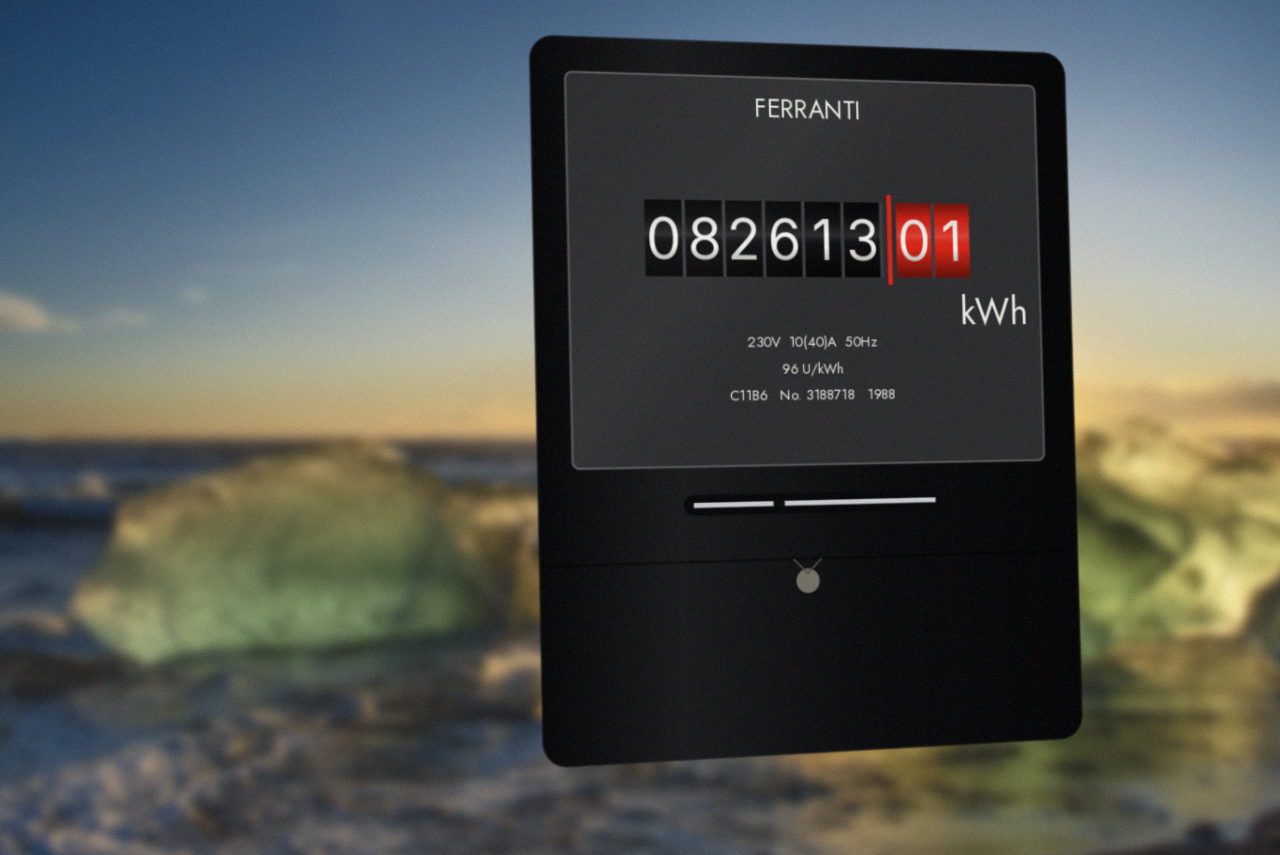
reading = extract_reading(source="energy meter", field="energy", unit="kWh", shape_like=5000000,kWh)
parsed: 82613.01,kWh
